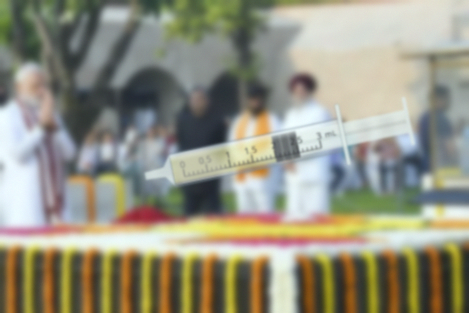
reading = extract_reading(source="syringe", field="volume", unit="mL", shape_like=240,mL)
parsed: 2,mL
